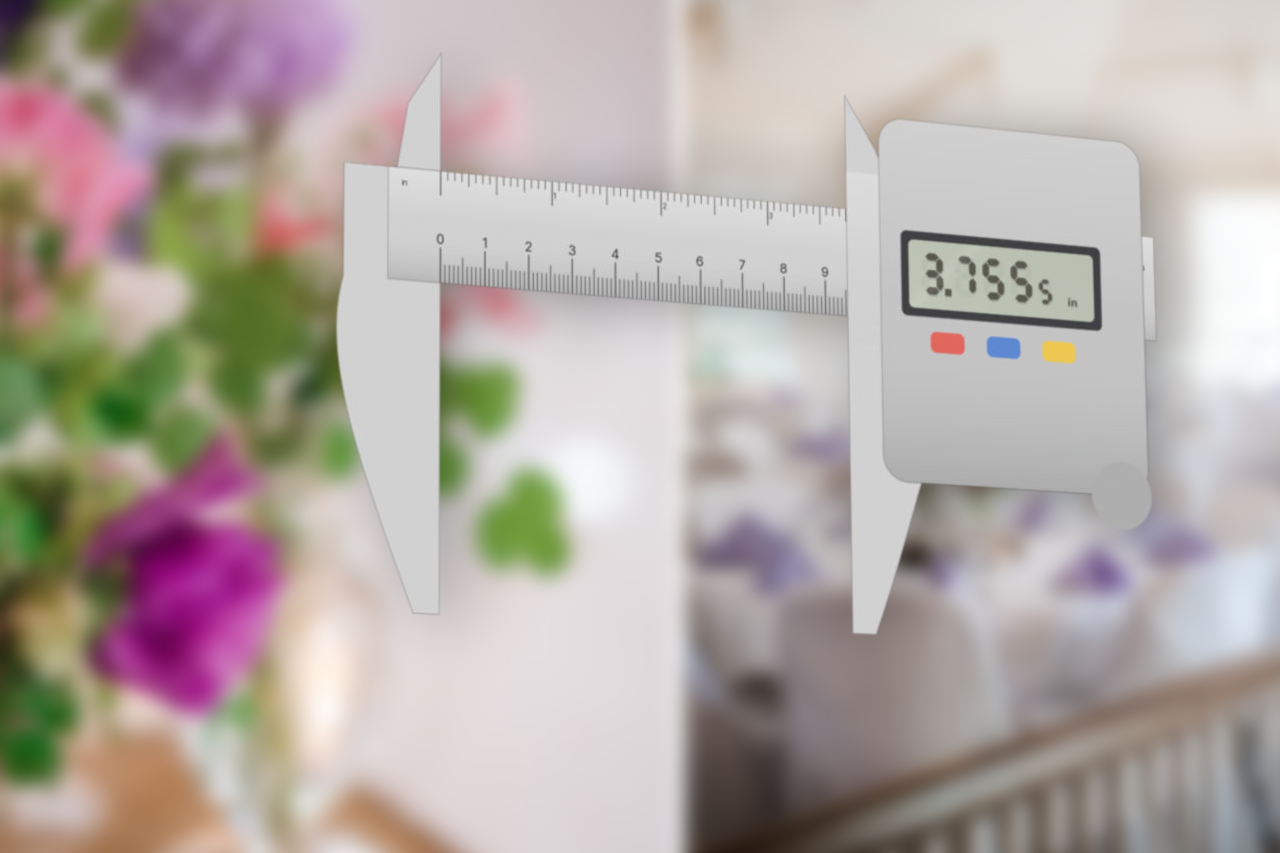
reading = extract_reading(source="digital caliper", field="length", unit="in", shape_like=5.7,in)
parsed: 3.7555,in
